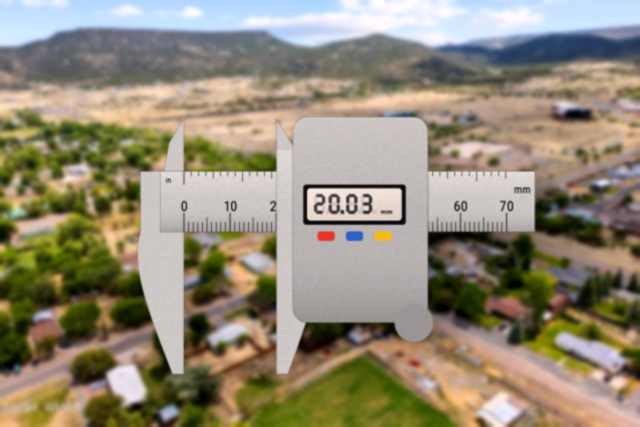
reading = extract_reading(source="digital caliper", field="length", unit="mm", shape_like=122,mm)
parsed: 20.03,mm
